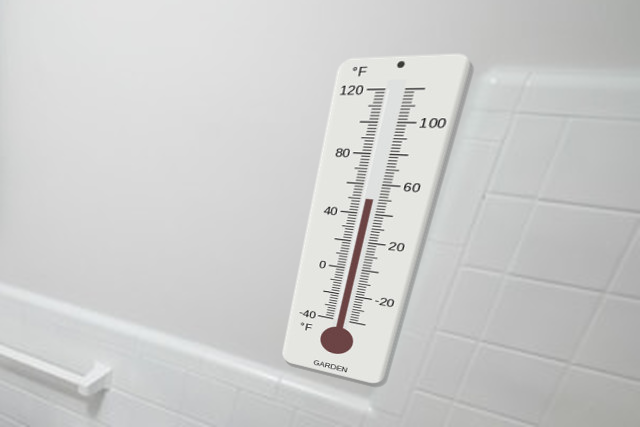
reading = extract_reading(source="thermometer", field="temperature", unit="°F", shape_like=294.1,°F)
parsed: 50,°F
